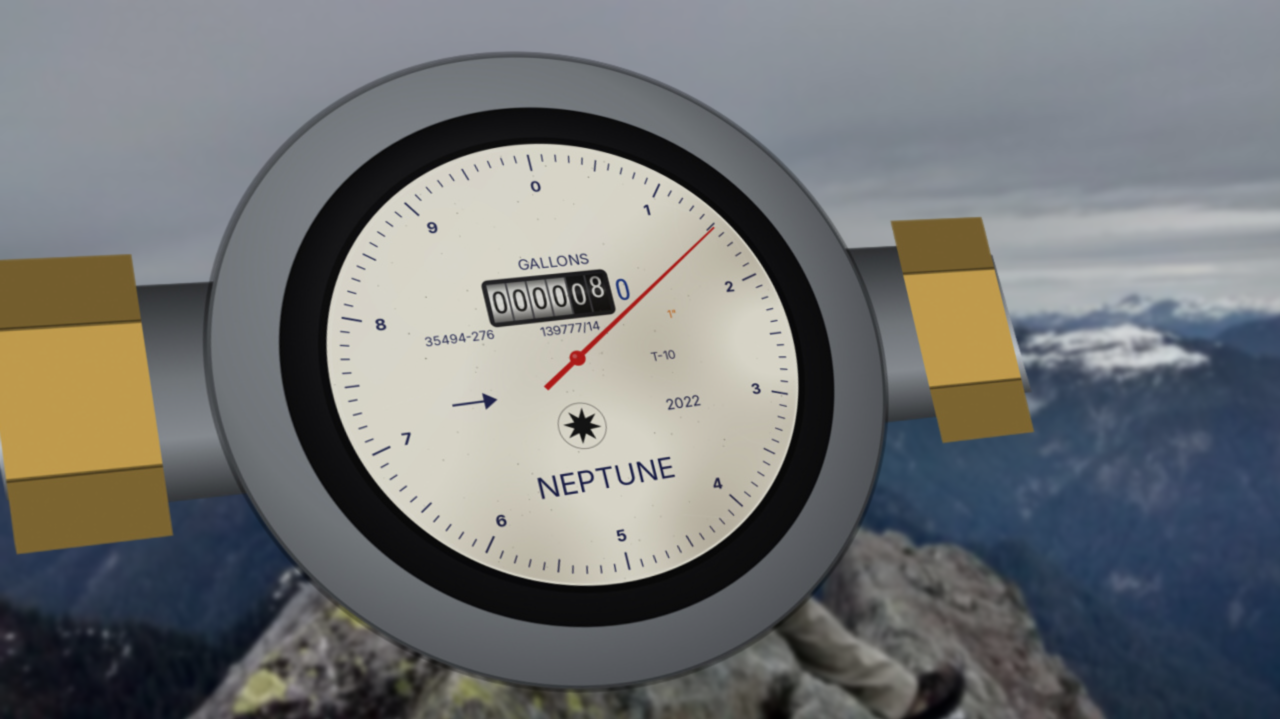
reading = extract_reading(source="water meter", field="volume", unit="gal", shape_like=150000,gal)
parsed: 81.5,gal
